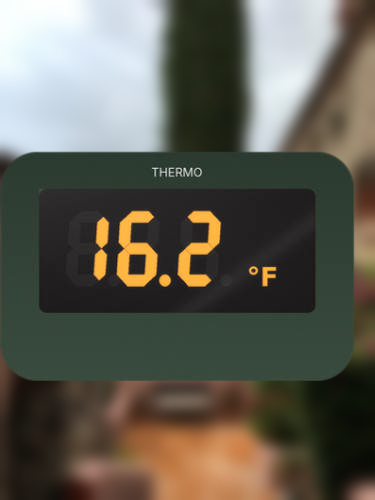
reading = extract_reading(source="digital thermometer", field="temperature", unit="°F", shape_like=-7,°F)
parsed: 16.2,°F
